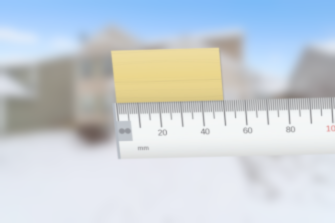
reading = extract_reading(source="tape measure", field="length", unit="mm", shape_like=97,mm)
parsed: 50,mm
